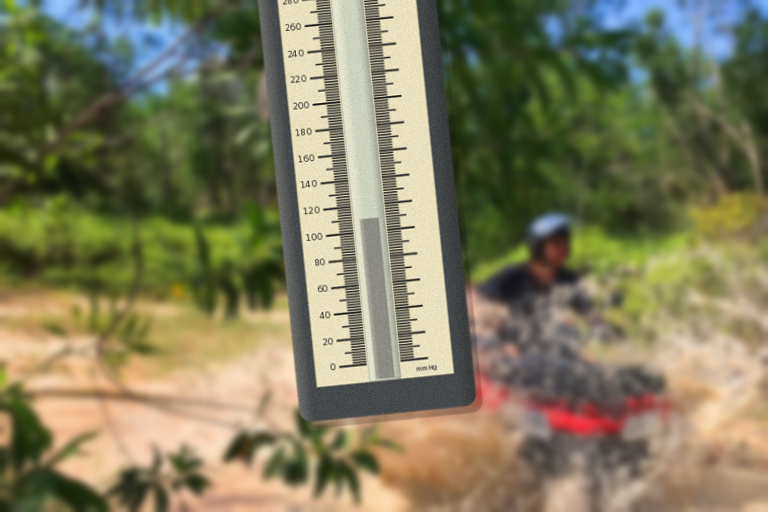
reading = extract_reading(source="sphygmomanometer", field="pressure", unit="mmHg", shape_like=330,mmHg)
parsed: 110,mmHg
